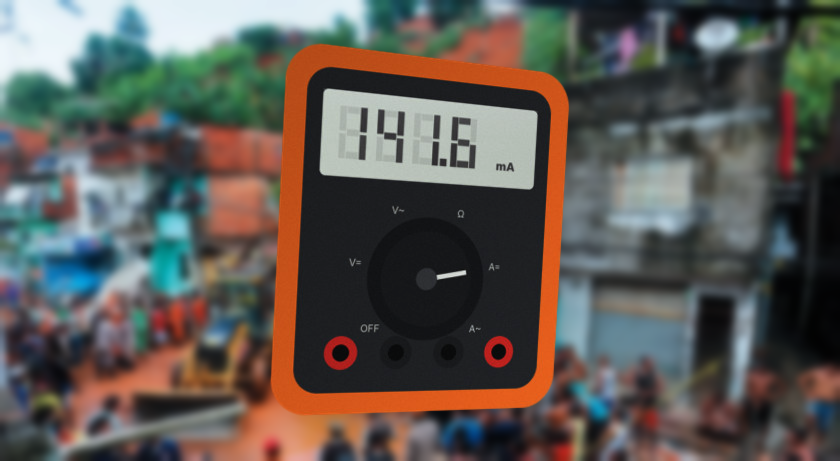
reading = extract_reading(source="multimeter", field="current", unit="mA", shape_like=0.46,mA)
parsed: 141.6,mA
